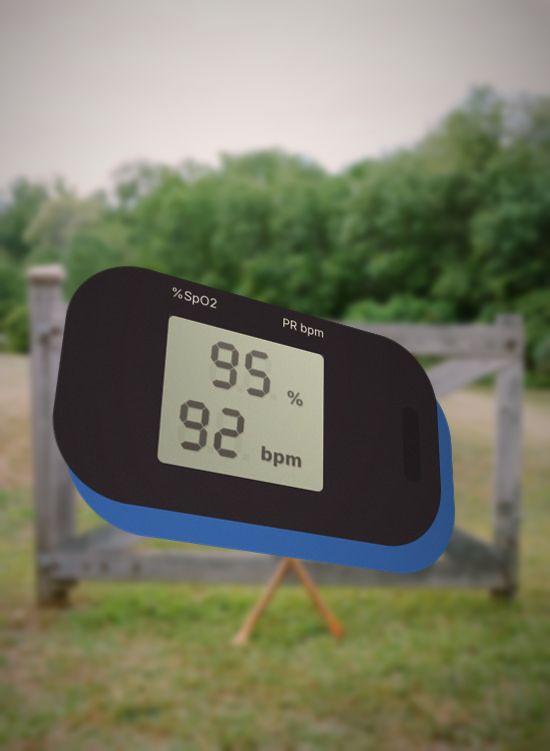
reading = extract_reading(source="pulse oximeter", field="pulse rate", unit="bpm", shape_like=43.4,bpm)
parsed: 92,bpm
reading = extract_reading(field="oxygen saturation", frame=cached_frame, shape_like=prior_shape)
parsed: 95,%
